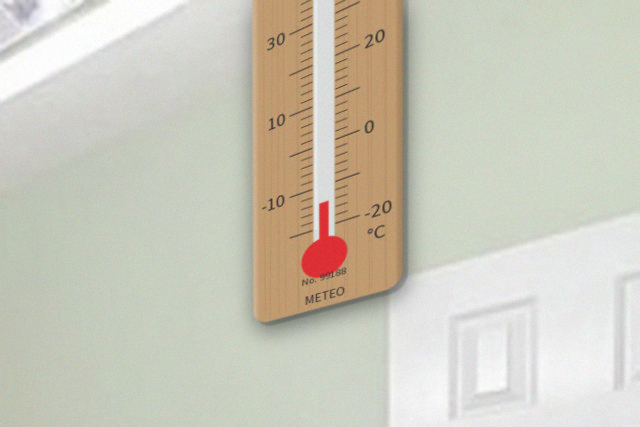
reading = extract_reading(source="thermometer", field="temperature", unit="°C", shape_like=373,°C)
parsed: -14,°C
